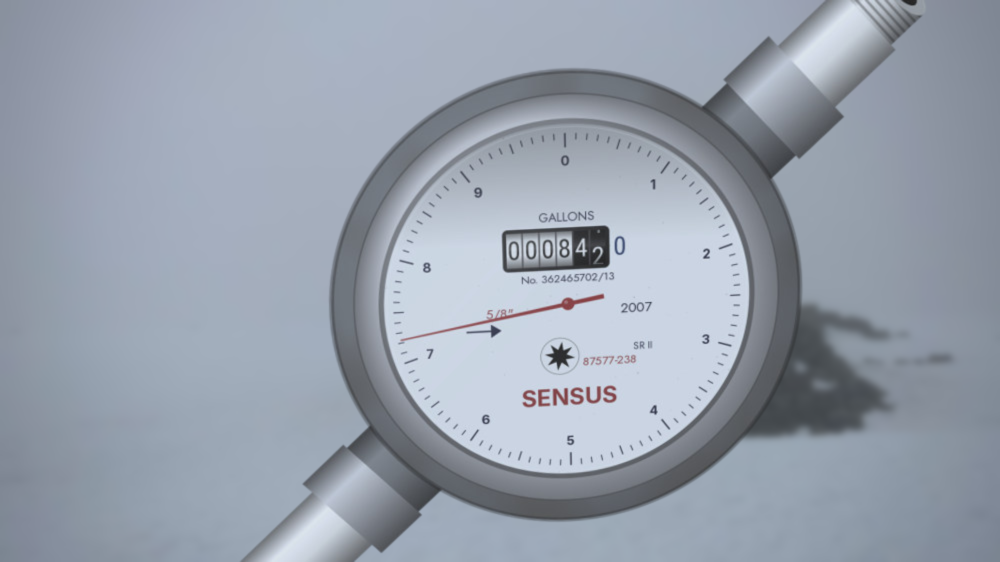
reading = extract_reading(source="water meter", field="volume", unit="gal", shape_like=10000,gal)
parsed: 8417.2,gal
